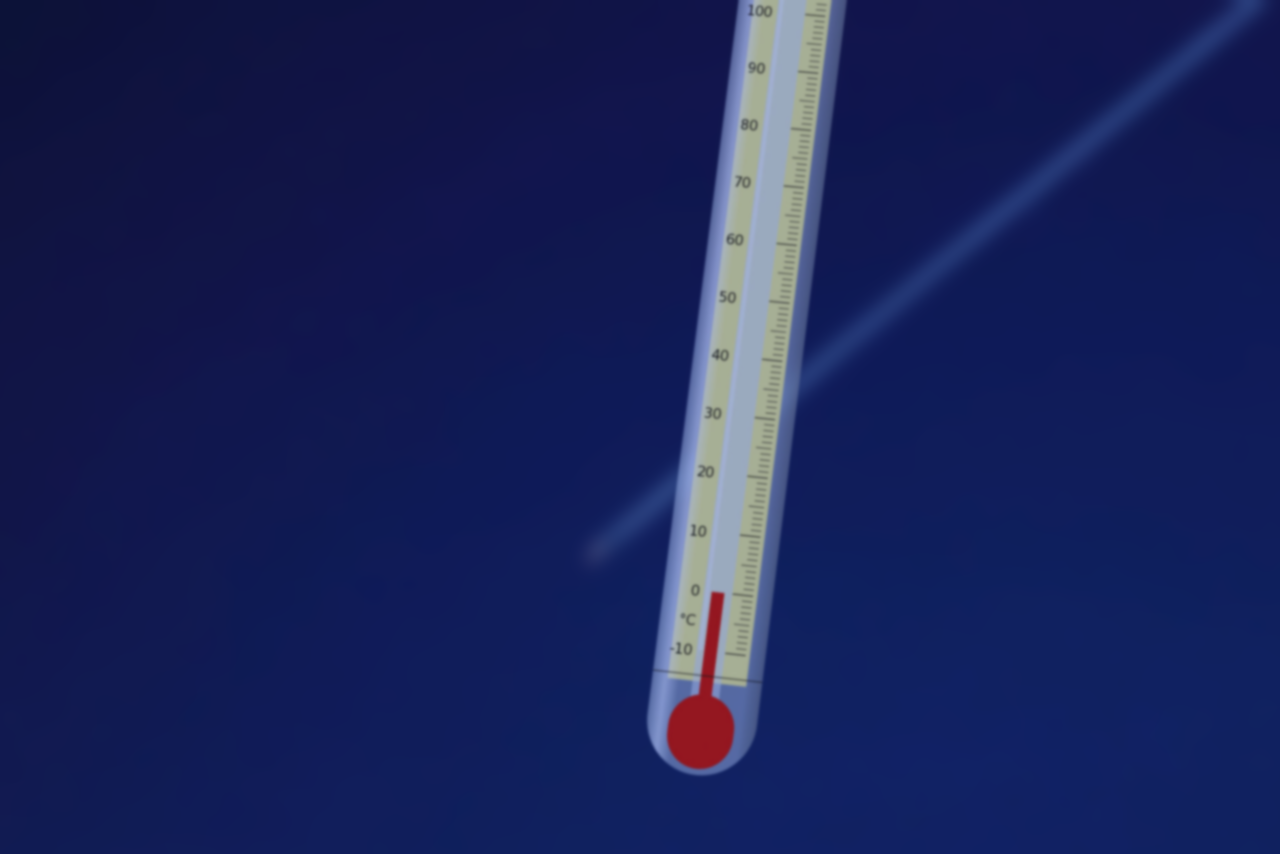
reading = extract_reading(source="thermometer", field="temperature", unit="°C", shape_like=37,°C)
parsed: 0,°C
